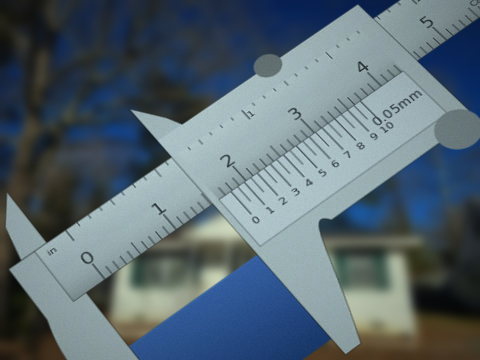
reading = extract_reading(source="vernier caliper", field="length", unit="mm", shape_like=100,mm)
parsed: 17.8,mm
